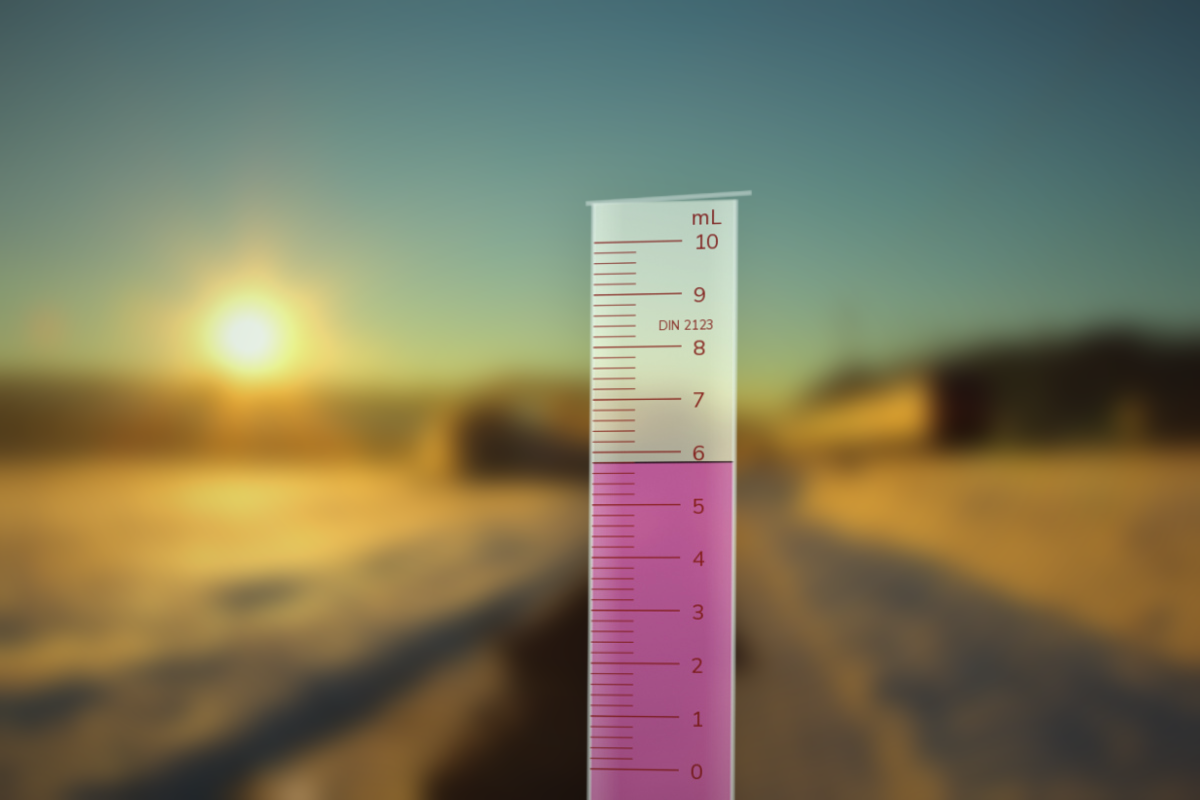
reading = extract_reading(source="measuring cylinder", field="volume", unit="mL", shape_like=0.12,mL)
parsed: 5.8,mL
